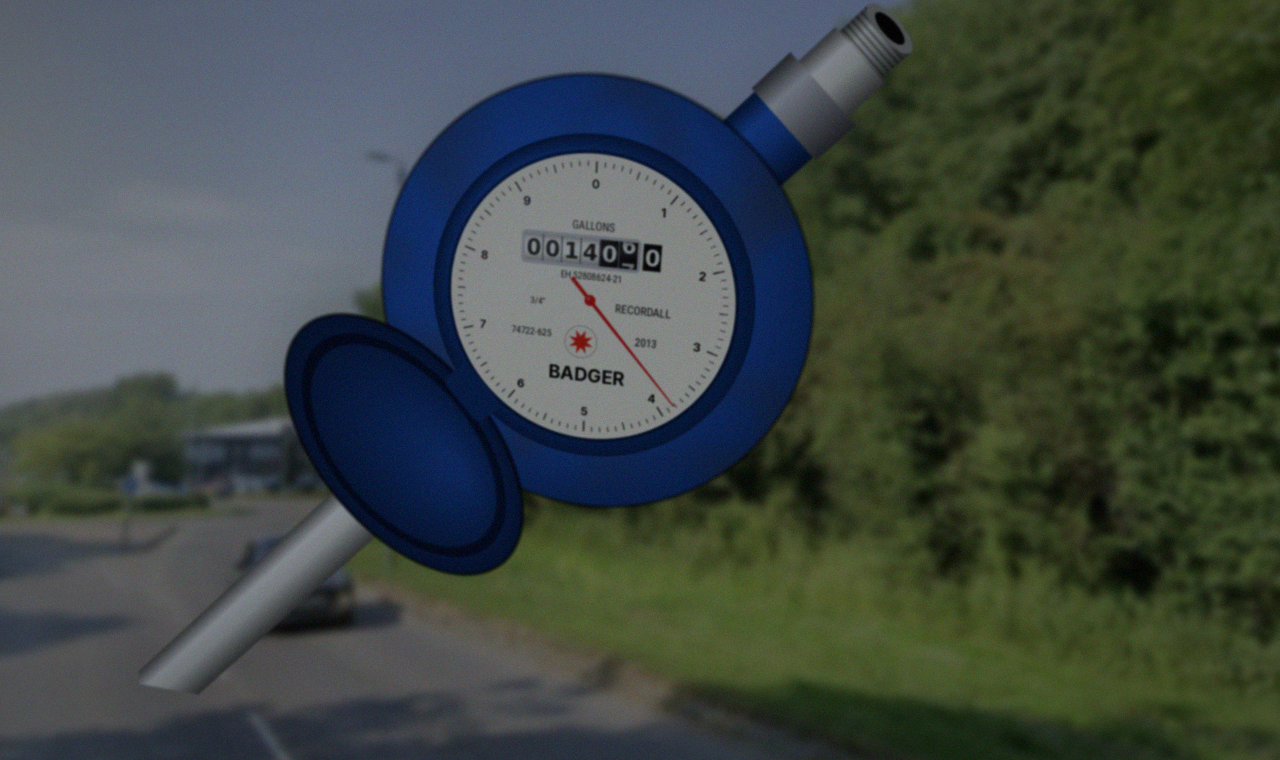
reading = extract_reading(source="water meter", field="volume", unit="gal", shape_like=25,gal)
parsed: 14063.8,gal
